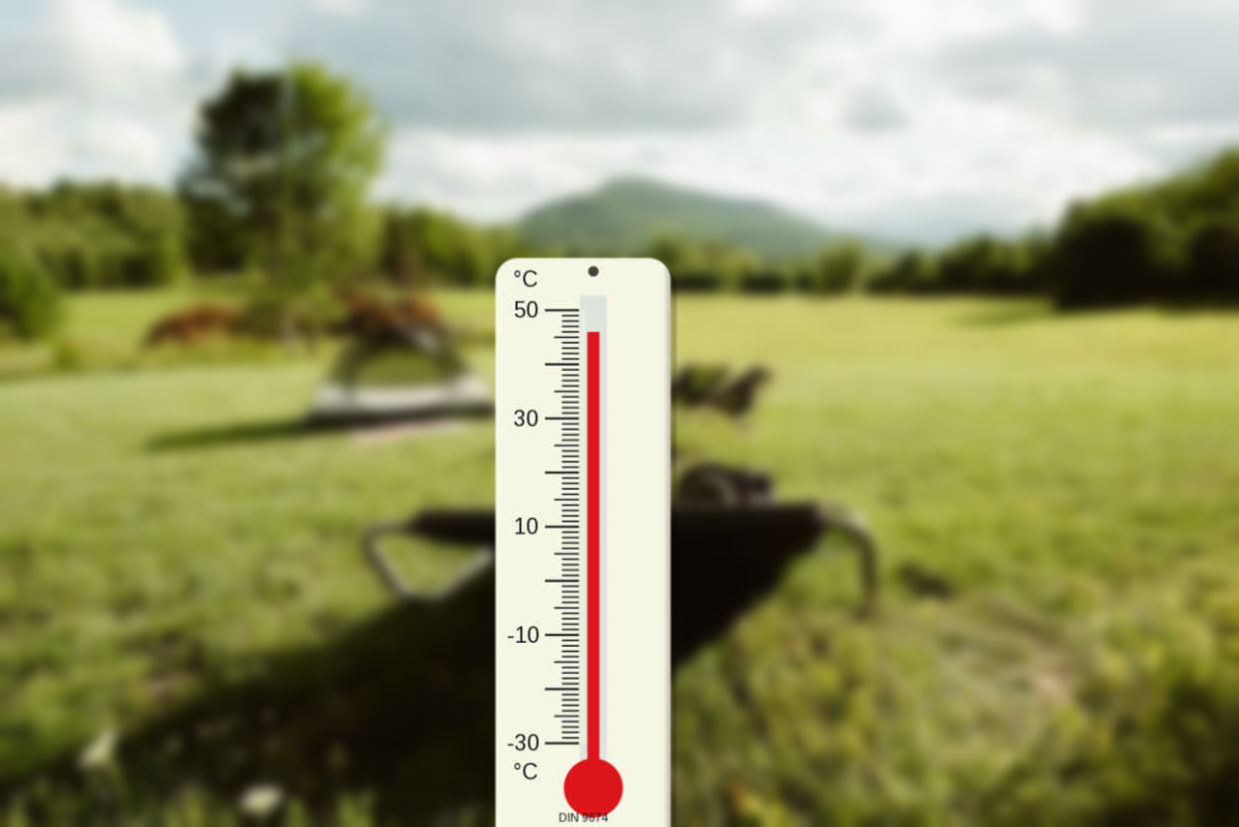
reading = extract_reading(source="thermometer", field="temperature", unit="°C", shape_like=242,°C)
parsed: 46,°C
